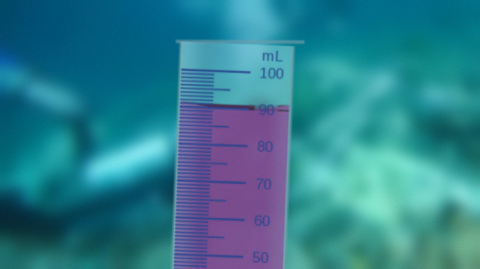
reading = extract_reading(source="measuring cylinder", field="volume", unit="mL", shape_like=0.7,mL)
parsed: 90,mL
